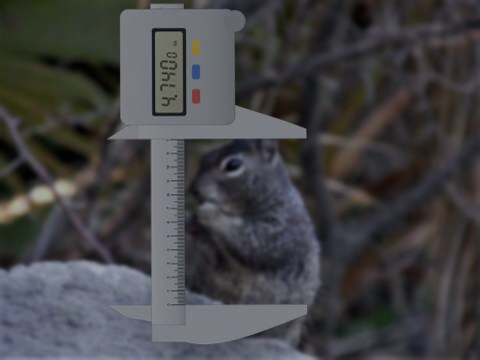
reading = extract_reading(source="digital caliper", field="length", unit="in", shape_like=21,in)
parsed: 4.7400,in
